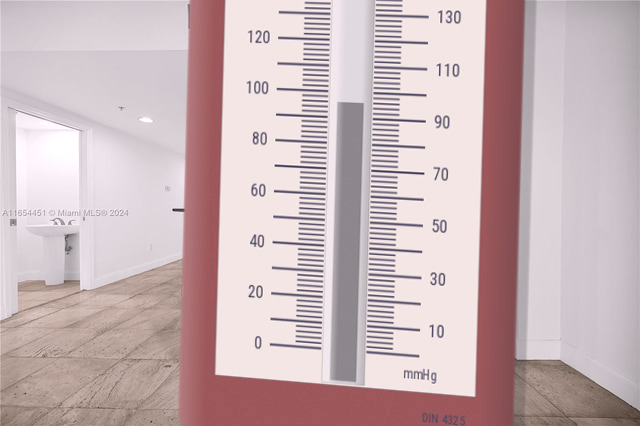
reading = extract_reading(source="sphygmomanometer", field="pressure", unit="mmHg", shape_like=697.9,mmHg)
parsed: 96,mmHg
